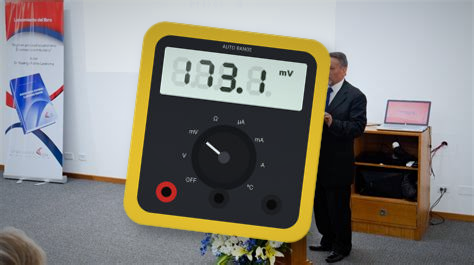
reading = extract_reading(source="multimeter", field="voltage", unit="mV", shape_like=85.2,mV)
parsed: 173.1,mV
